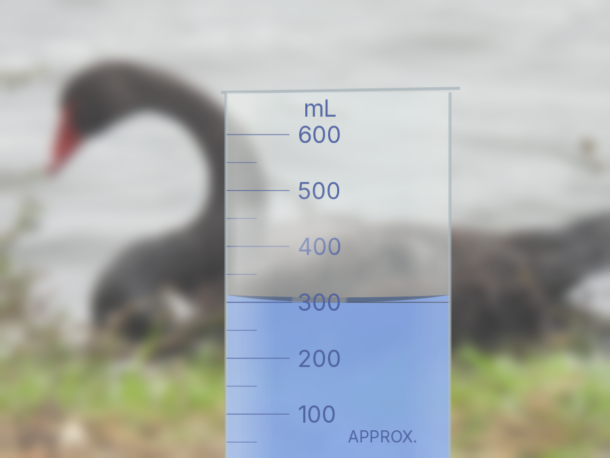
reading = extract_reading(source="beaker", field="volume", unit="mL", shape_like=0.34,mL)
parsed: 300,mL
